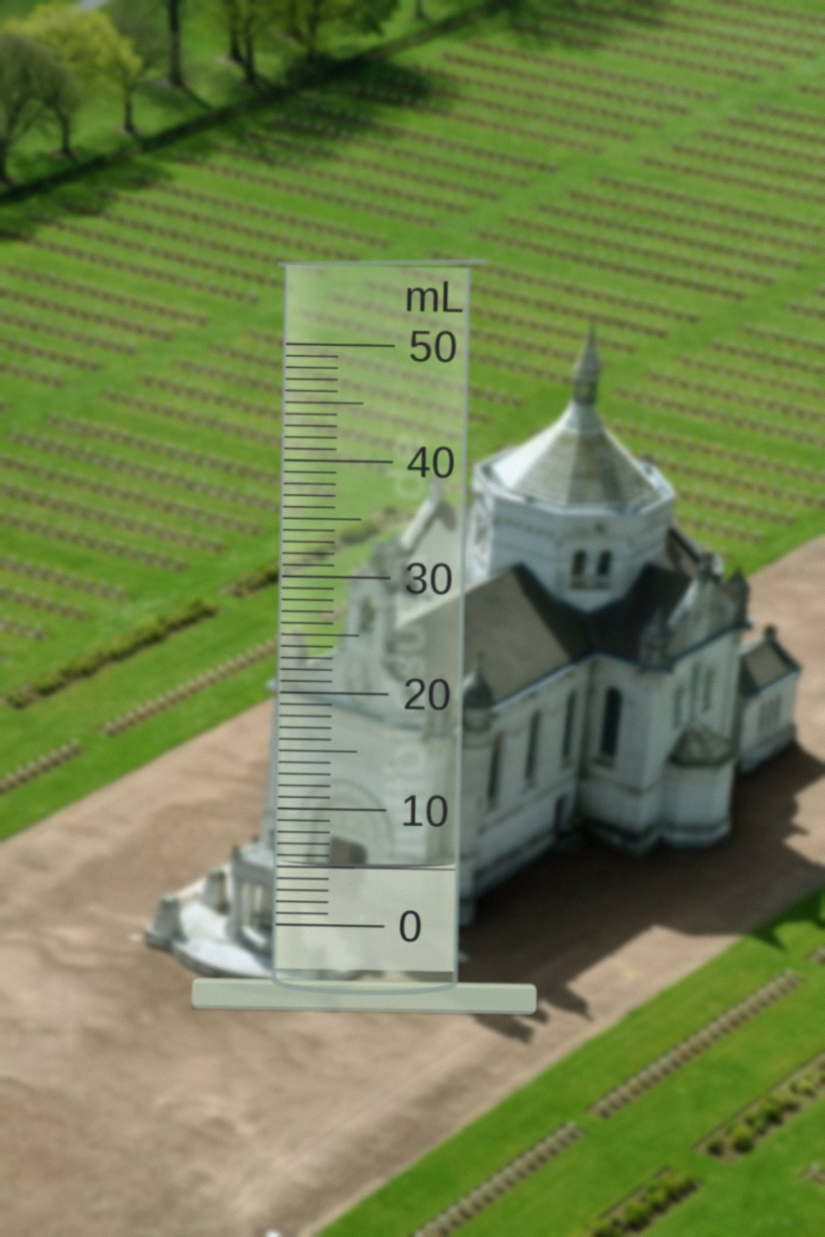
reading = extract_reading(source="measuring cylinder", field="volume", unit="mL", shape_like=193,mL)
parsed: 5,mL
